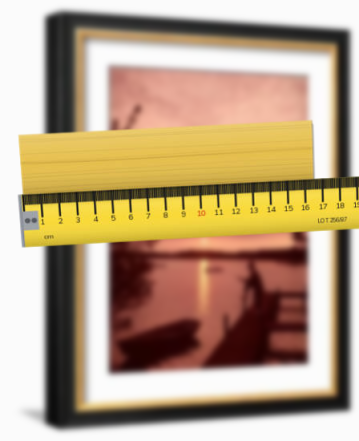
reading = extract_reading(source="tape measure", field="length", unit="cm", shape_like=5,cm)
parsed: 16.5,cm
